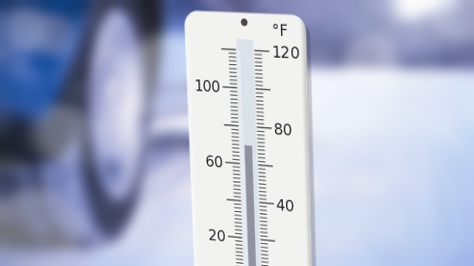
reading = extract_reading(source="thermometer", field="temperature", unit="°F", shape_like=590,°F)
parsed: 70,°F
